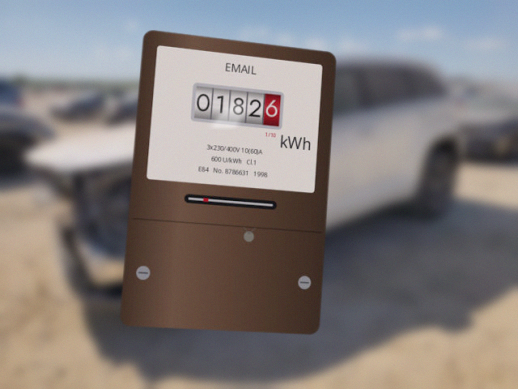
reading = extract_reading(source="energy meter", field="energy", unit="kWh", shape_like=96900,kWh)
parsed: 182.6,kWh
